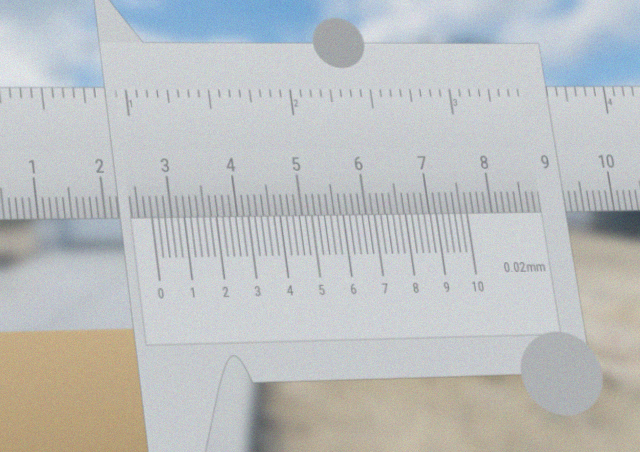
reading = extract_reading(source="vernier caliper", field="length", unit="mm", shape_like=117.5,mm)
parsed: 27.0,mm
